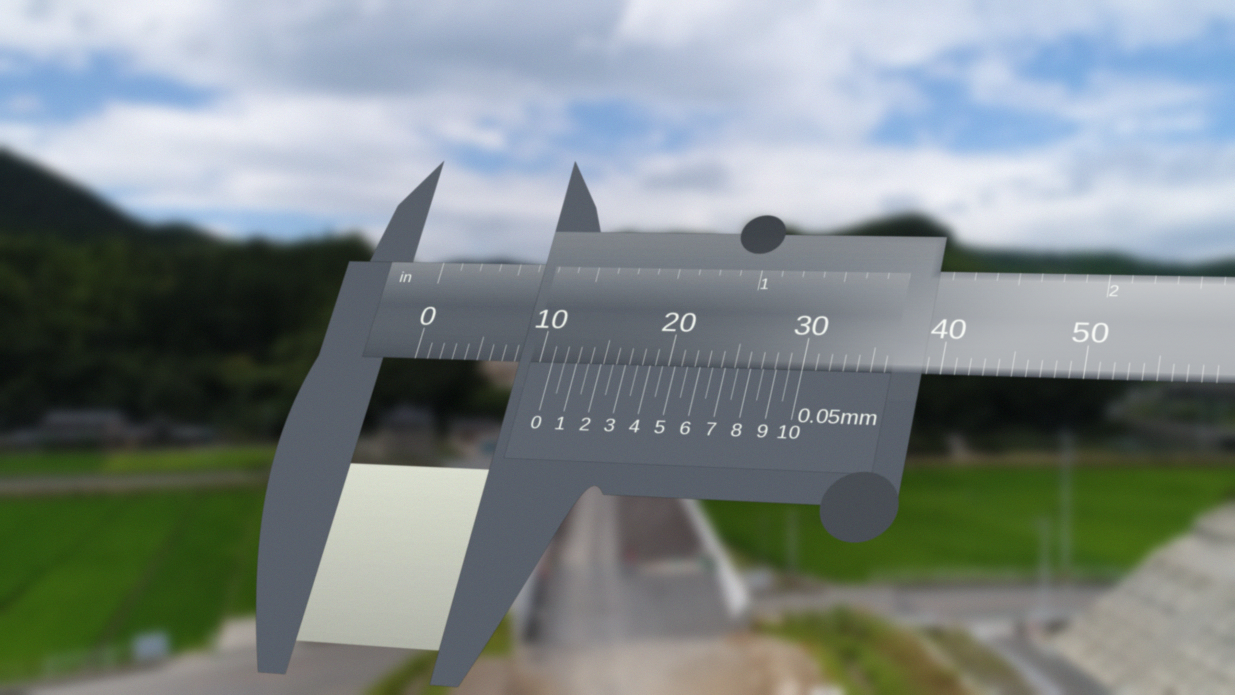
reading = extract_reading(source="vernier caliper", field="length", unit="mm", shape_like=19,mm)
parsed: 11.0,mm
